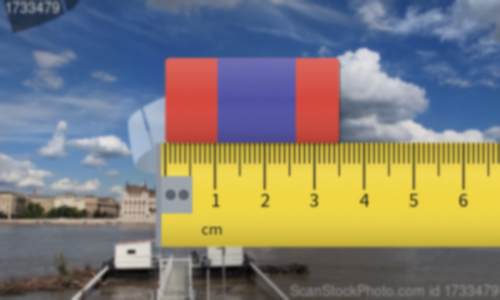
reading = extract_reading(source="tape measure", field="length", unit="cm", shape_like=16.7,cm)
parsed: 3.5,cm
